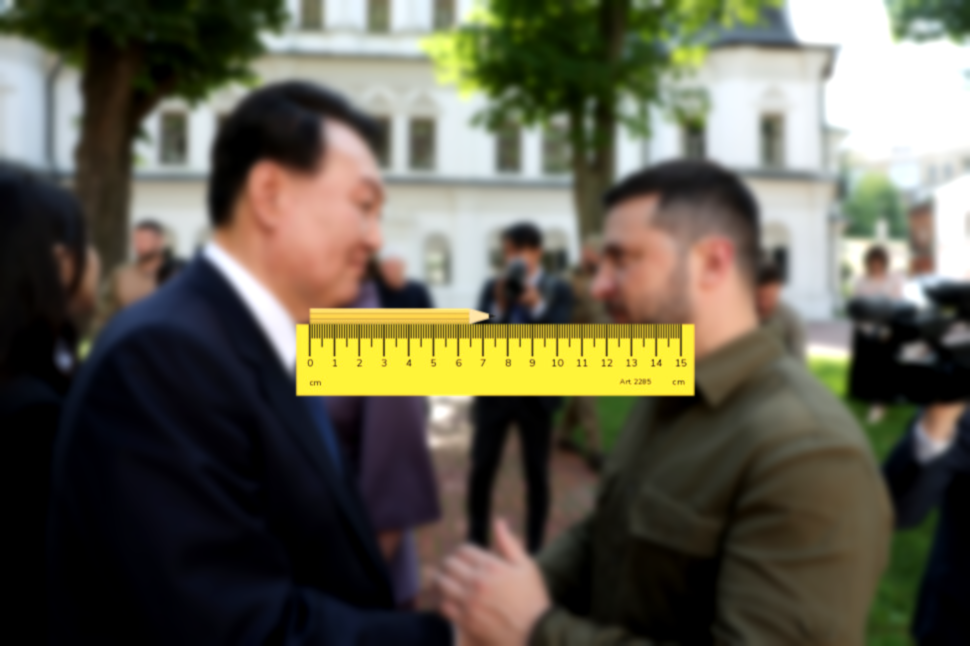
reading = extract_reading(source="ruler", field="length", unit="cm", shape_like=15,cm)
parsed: 7.5,cm
